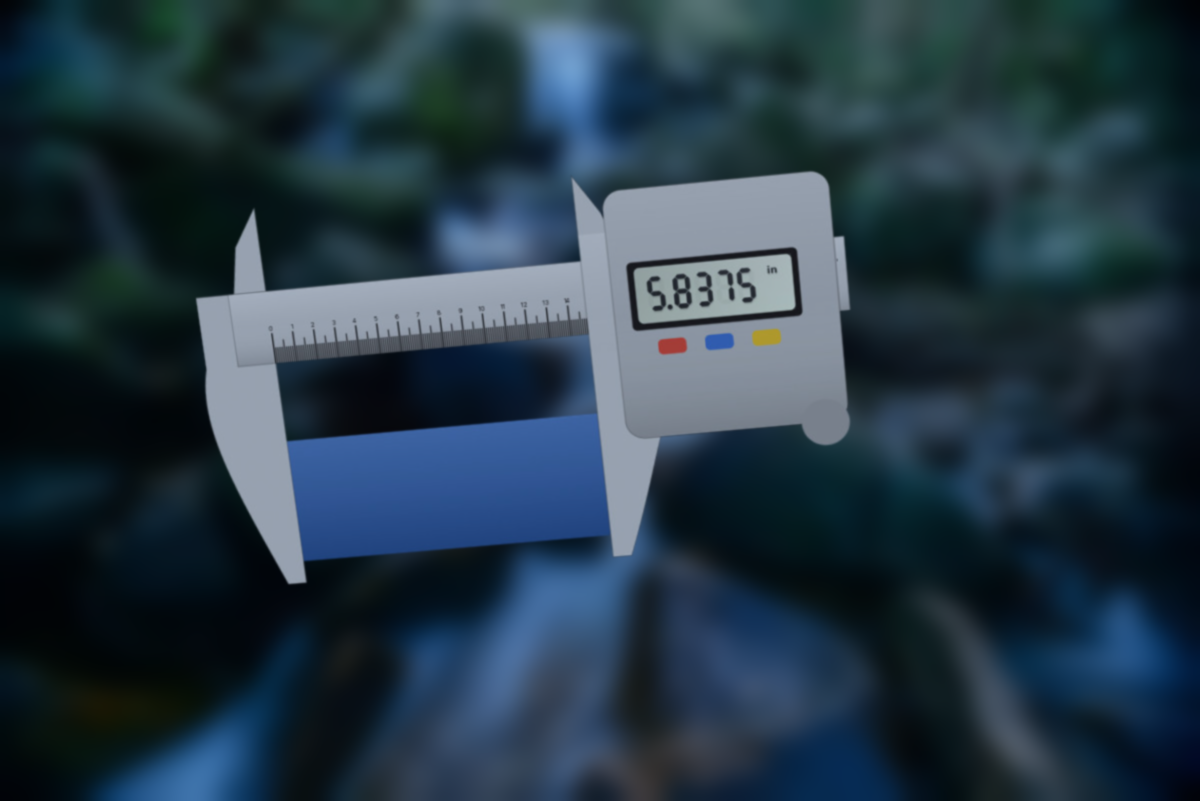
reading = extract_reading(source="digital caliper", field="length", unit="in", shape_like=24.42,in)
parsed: 5.8375,in
